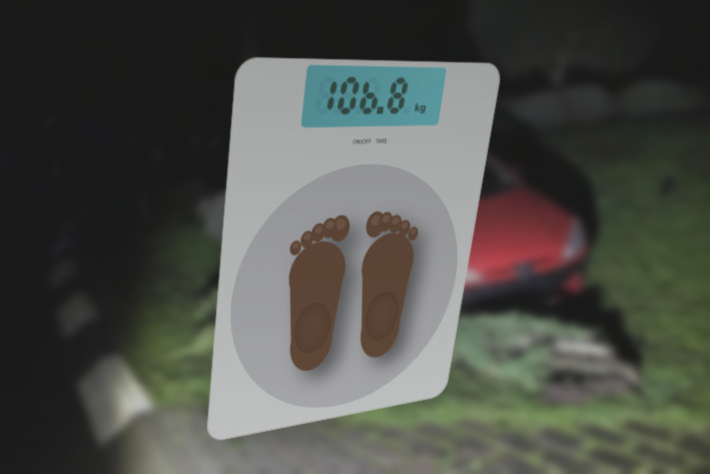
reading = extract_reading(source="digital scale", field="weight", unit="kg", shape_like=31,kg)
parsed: 106.8,kg
